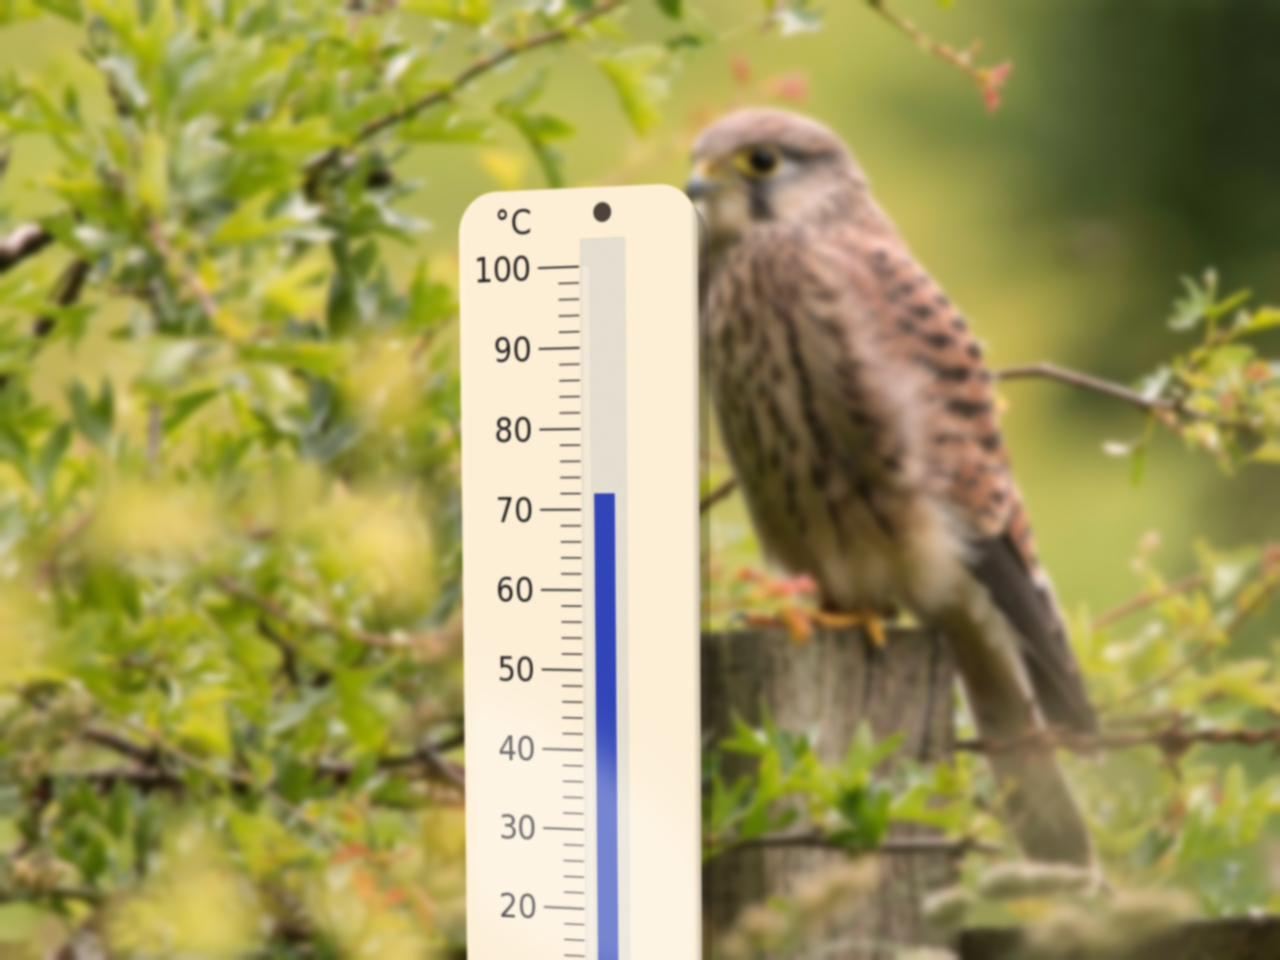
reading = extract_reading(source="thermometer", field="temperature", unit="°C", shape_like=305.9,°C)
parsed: 72,°C
